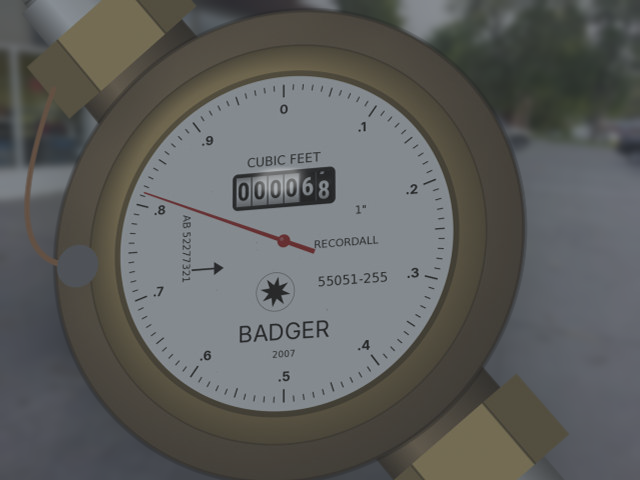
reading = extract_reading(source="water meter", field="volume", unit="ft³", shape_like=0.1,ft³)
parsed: 67.81,ft³
